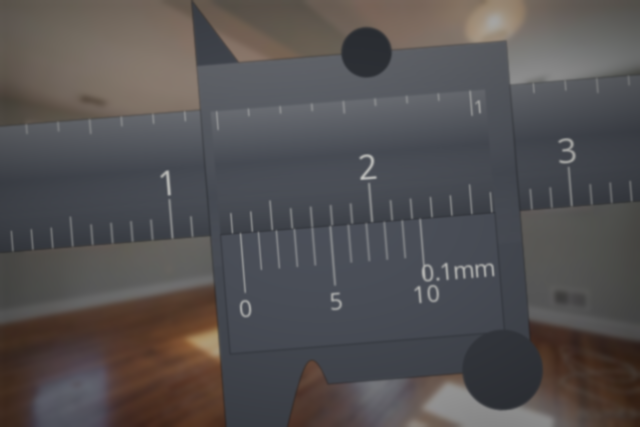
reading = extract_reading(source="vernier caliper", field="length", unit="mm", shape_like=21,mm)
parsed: 13.4,mm
